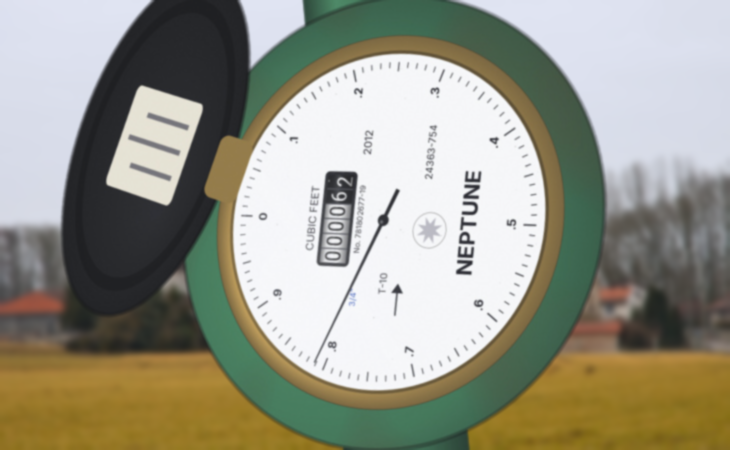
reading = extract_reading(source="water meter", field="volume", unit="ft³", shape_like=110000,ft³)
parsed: 61.81,ft³
